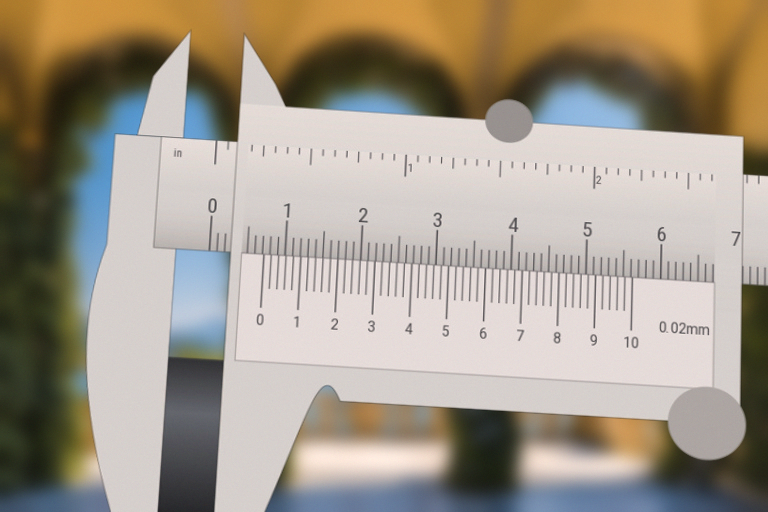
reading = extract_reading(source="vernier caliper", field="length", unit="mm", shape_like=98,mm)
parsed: 7.2,mm
